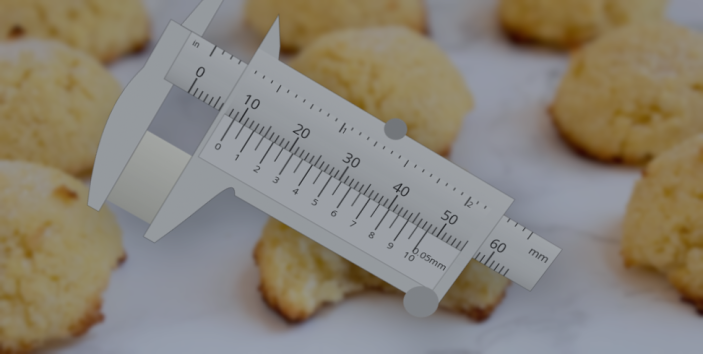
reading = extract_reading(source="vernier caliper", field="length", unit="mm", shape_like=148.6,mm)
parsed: 9.0,mm
